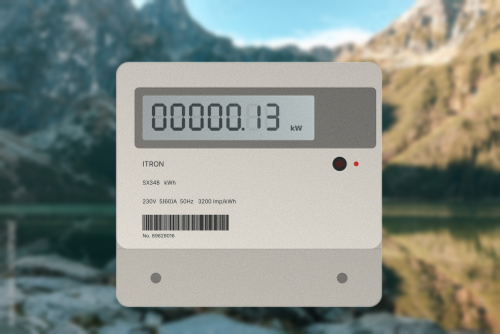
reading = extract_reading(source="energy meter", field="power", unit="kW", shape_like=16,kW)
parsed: 0.13,kW
